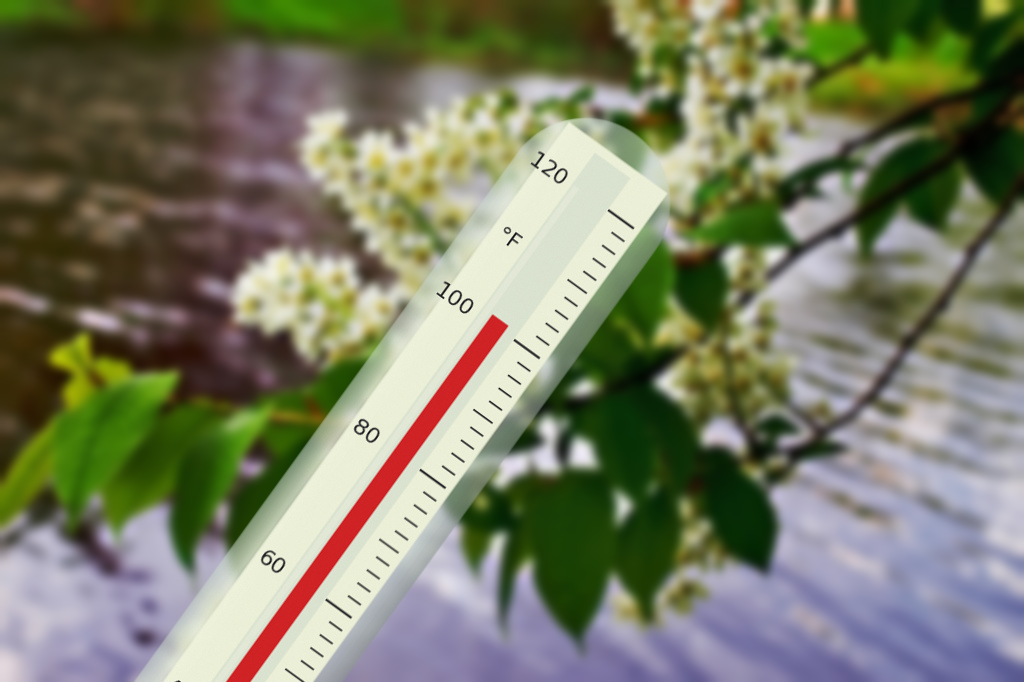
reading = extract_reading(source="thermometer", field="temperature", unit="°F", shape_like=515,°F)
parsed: 101,°F
